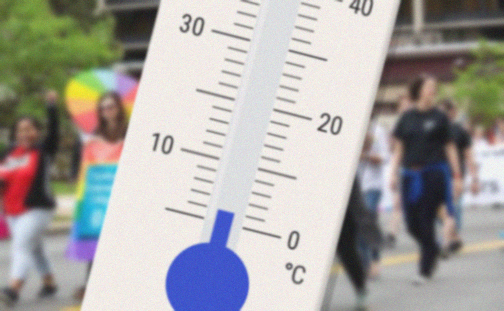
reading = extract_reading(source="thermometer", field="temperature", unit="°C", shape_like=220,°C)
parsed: 2,°C
